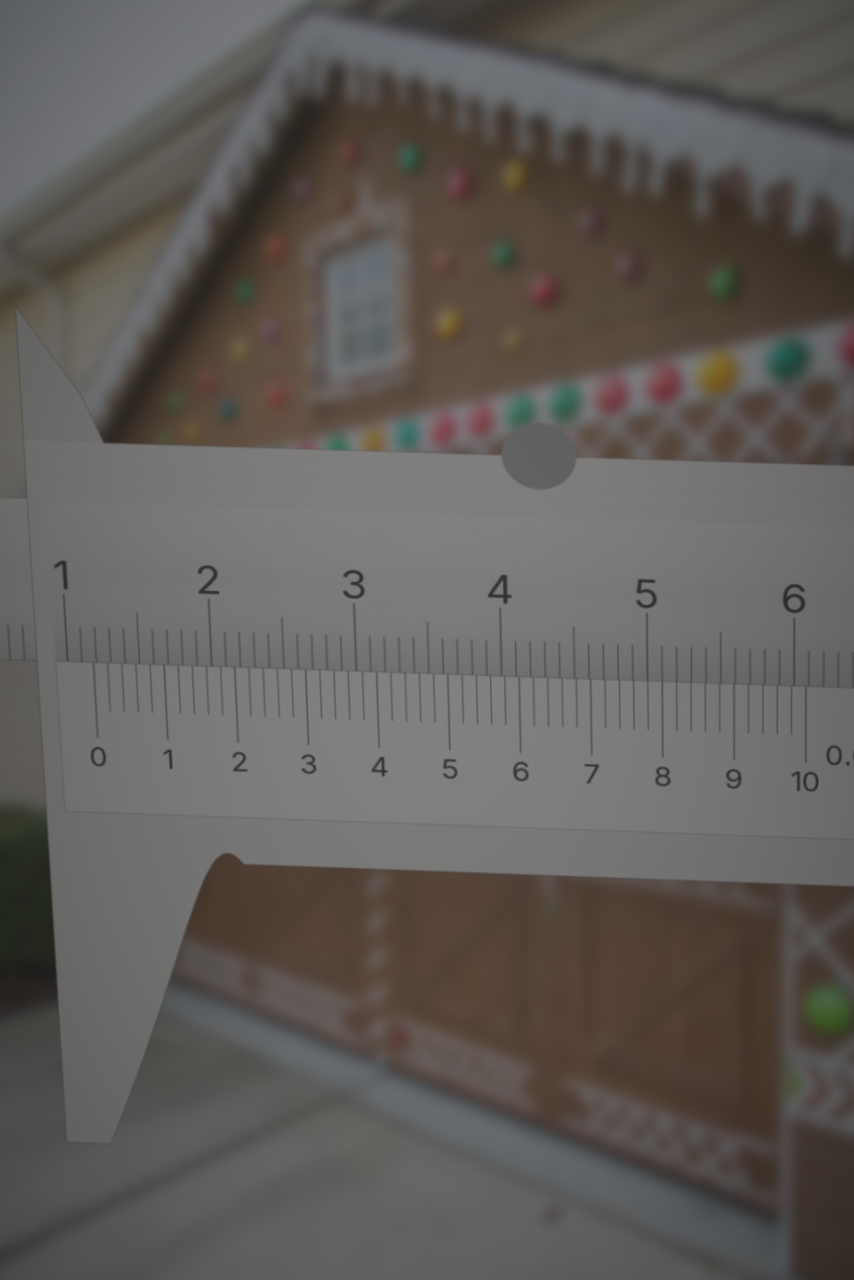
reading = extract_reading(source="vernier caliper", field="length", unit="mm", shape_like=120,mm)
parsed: 11.8,mm
